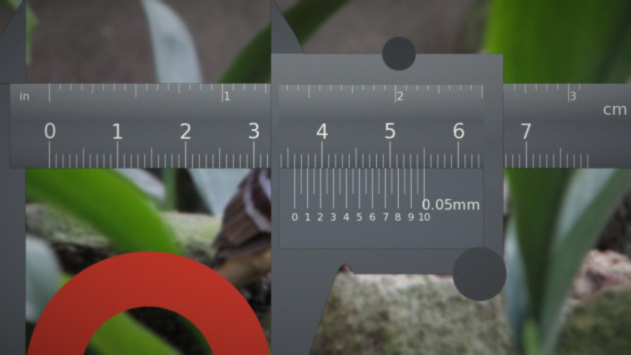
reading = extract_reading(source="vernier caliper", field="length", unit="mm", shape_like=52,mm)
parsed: 36.0,mm
